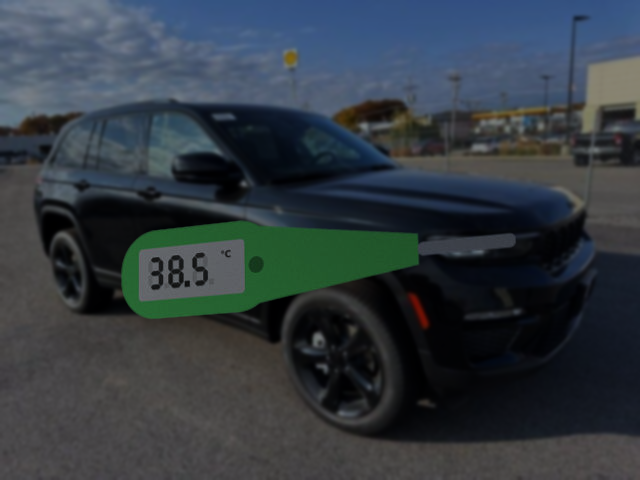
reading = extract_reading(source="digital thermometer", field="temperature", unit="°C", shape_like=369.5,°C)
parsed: 38.5,°C
